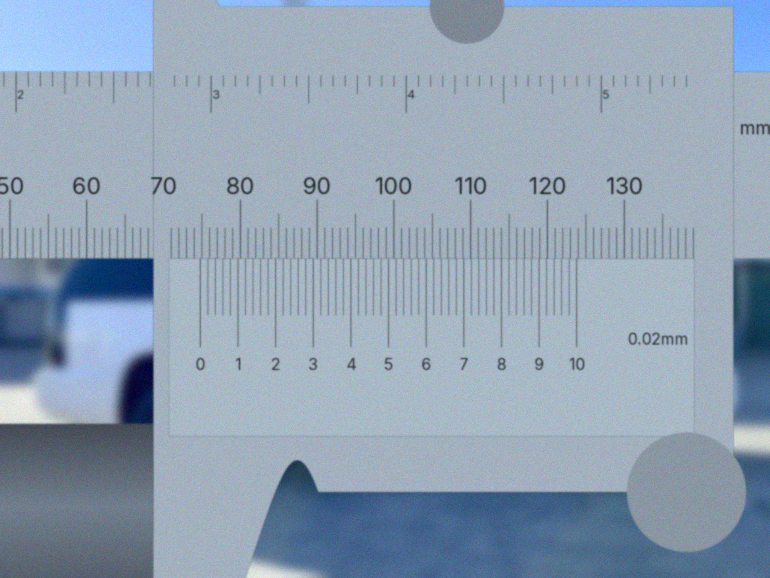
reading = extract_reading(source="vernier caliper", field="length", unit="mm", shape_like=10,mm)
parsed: 74.8,mm
